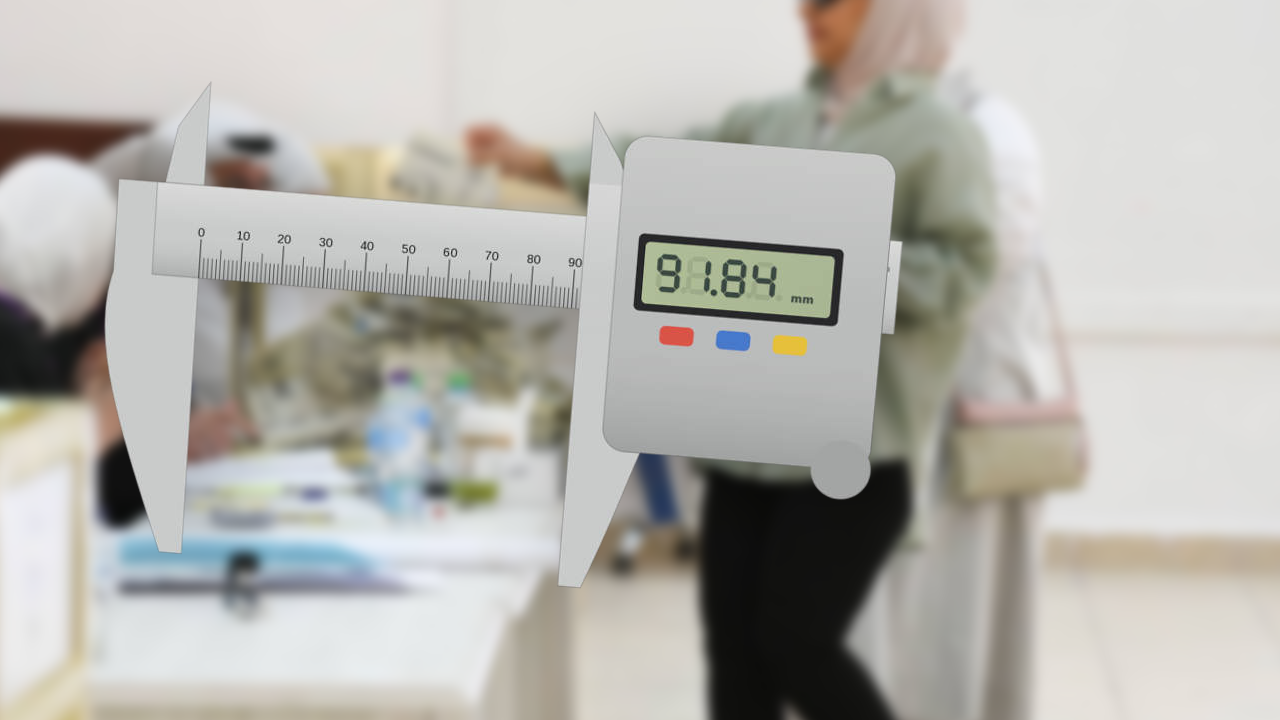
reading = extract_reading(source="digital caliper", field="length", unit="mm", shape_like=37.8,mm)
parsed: 91.84,mm
